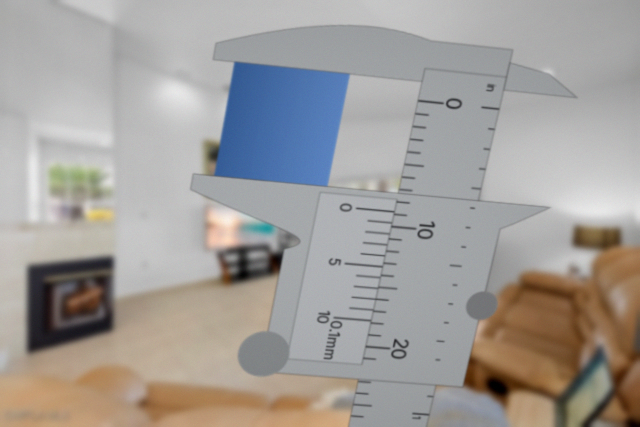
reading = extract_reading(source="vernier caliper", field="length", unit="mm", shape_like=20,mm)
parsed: 8.8,mm
